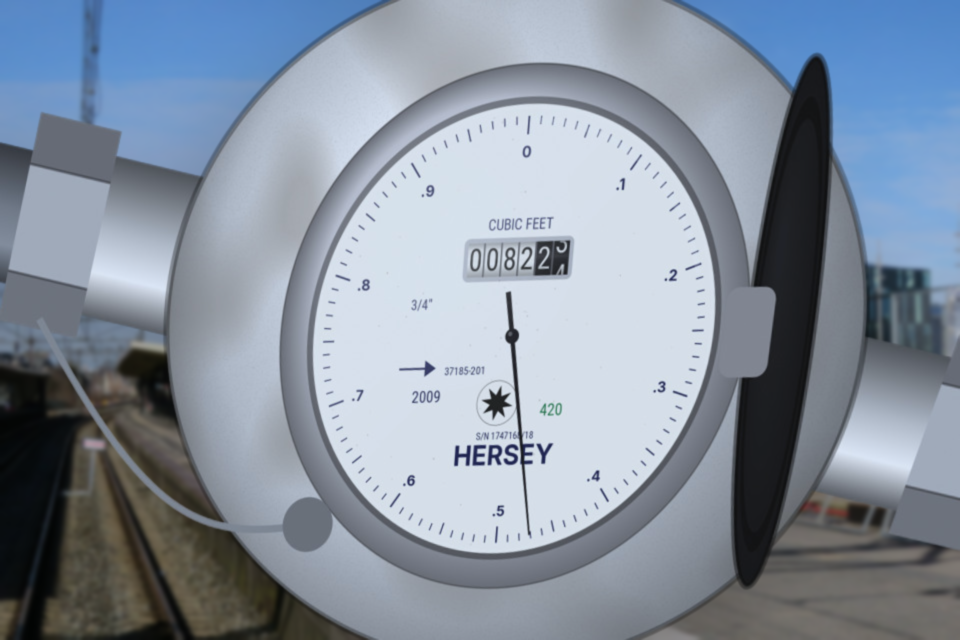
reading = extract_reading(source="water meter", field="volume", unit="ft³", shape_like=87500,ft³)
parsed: 8223.47,ft³
